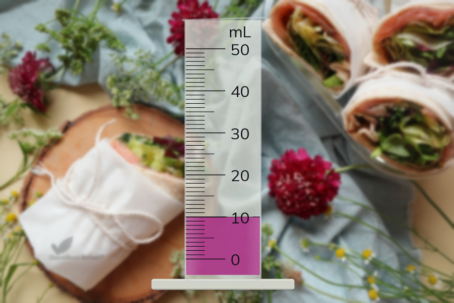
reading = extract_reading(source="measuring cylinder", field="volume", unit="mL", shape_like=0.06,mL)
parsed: 10,mL
